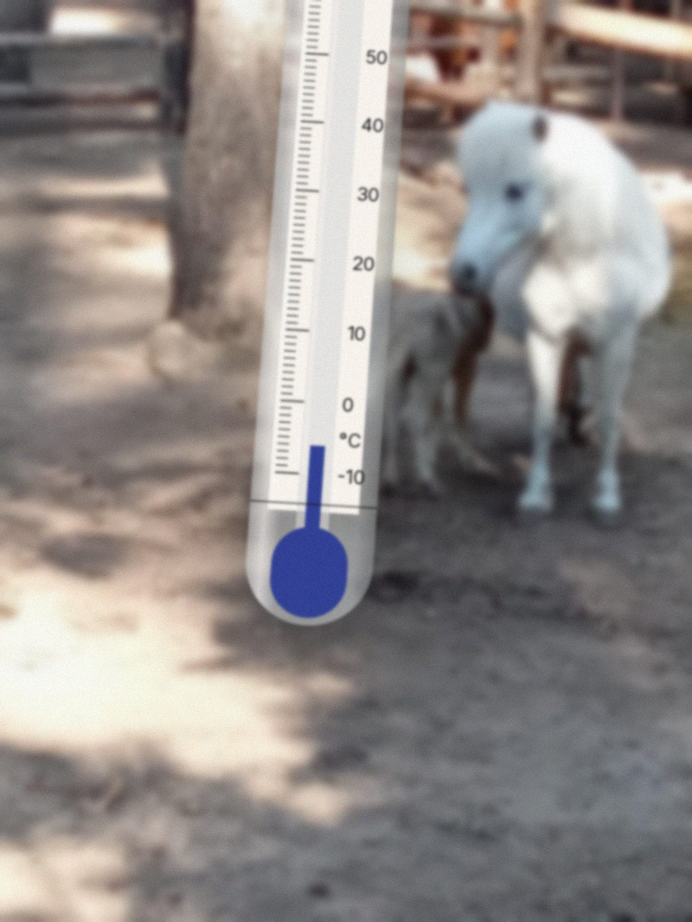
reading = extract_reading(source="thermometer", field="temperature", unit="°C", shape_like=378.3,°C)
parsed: -6,°C
